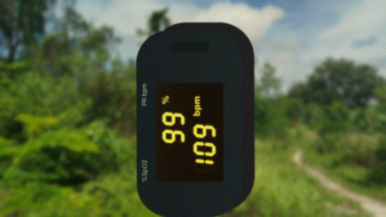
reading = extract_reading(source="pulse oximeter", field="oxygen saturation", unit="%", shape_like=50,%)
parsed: 99,%
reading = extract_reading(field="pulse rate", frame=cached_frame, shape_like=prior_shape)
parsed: 109,bpm
